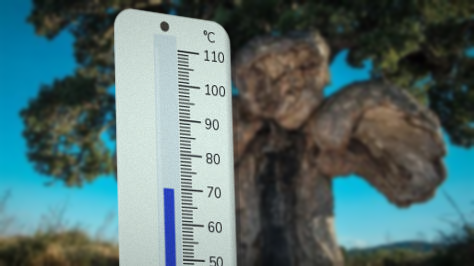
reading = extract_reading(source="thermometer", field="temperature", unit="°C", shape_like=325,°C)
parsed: 70,°C
